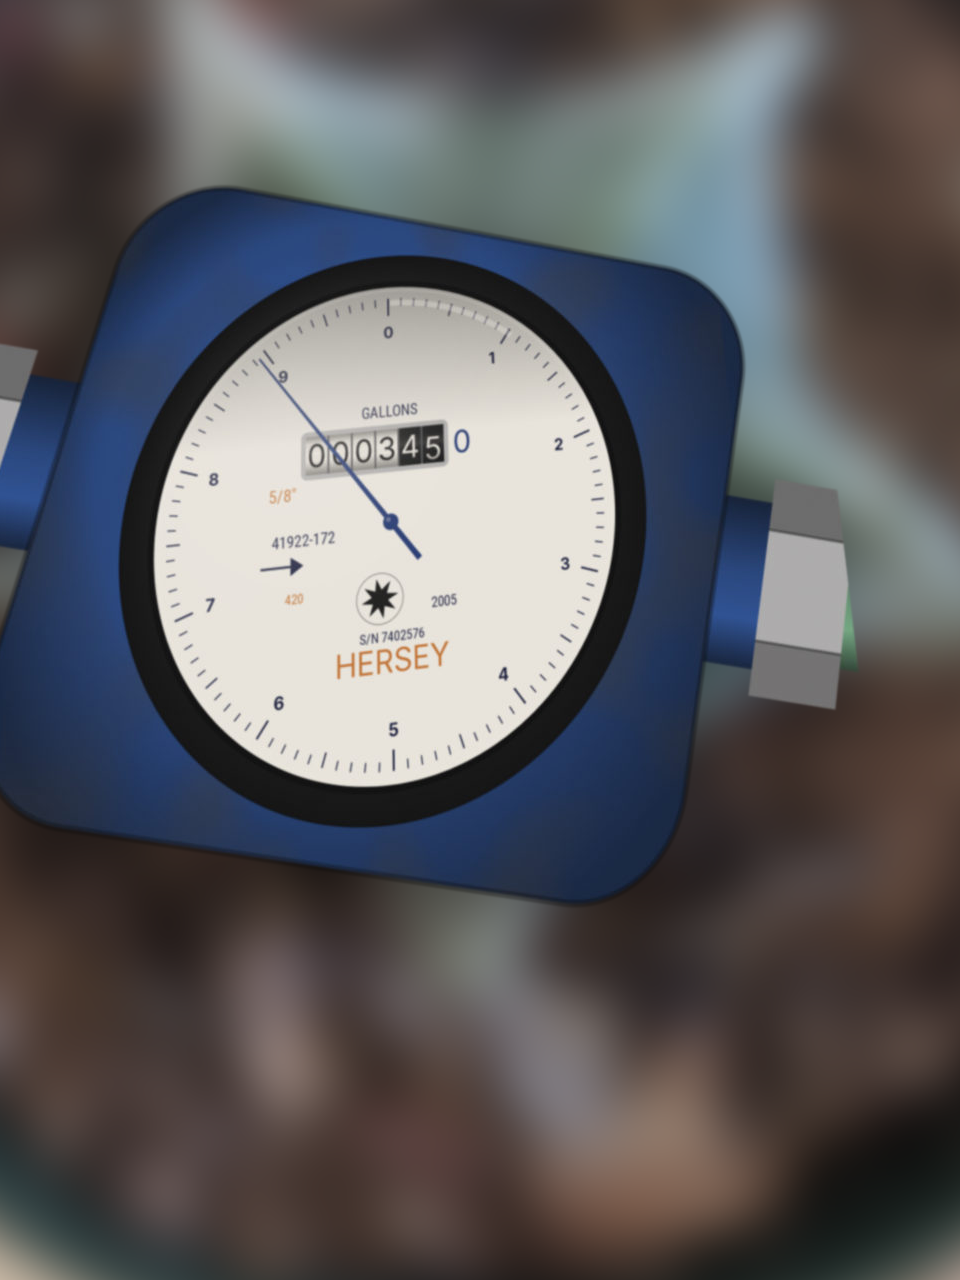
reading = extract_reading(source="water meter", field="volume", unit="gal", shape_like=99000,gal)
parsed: 3448.9,gal
